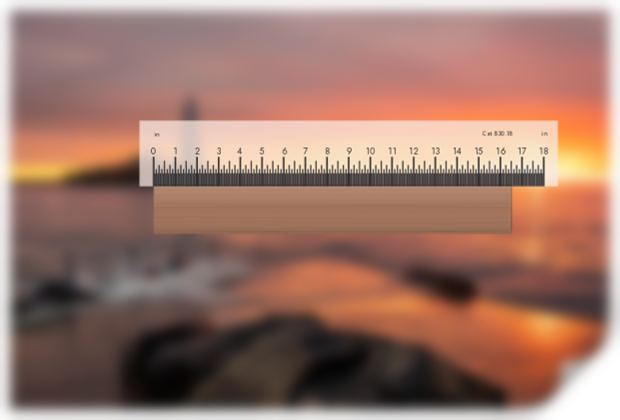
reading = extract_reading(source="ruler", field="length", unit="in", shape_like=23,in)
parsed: 16.5,in
